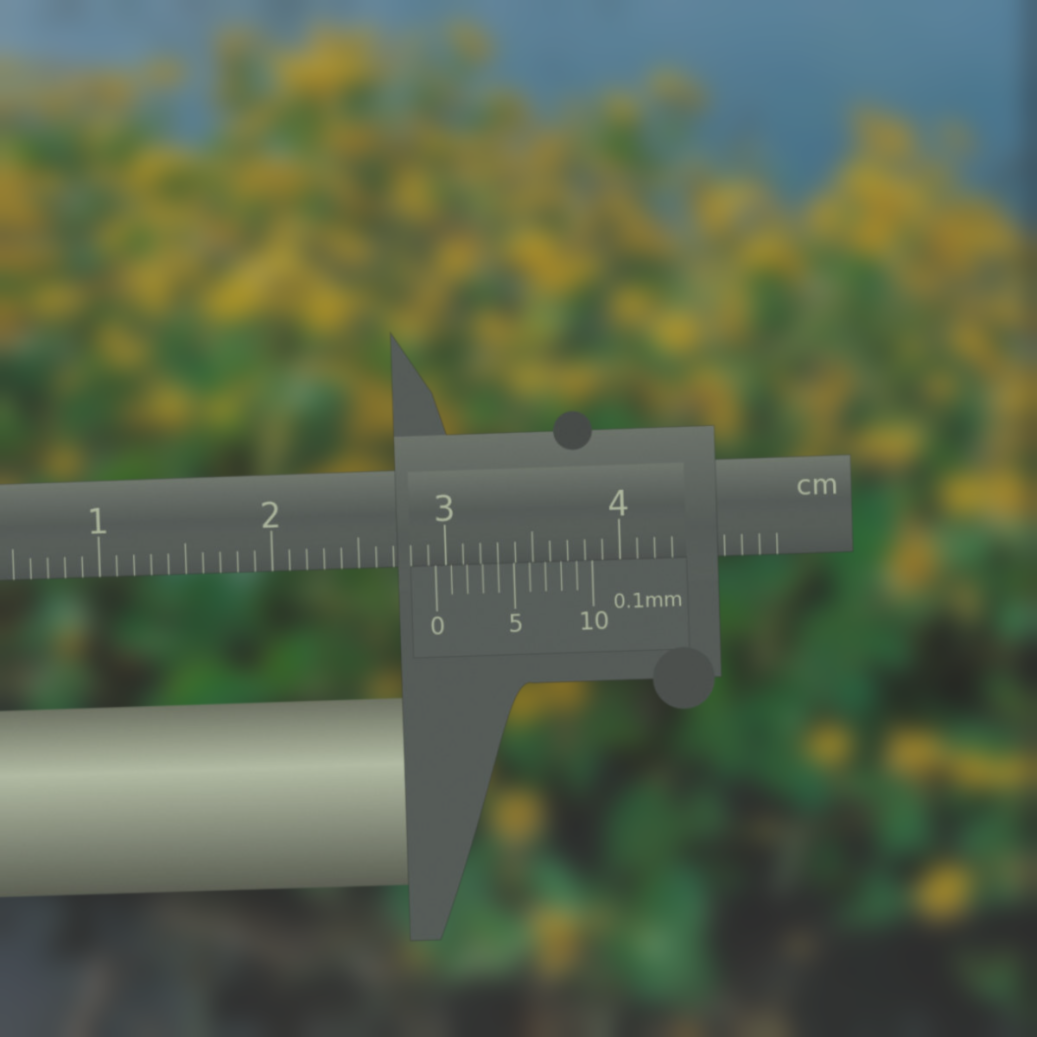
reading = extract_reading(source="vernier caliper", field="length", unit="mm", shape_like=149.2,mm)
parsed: 29.4,mm
